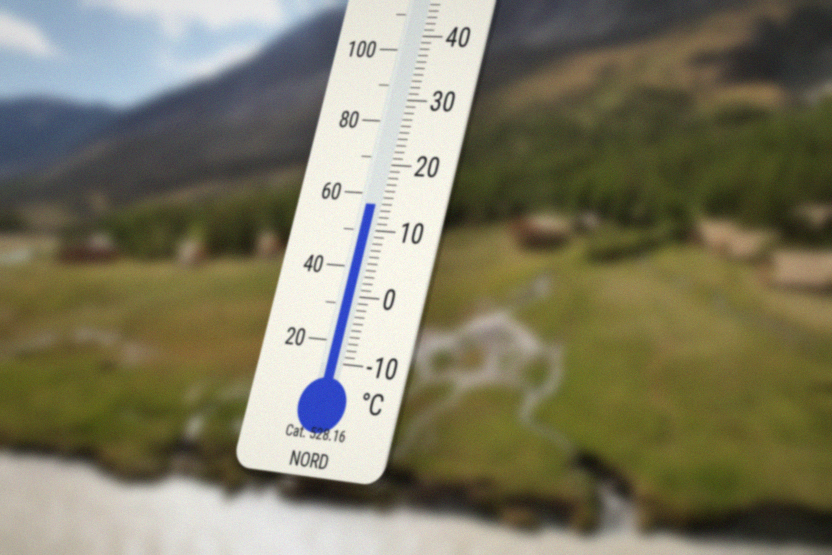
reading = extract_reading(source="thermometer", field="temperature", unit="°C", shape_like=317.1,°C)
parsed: 14,°C
